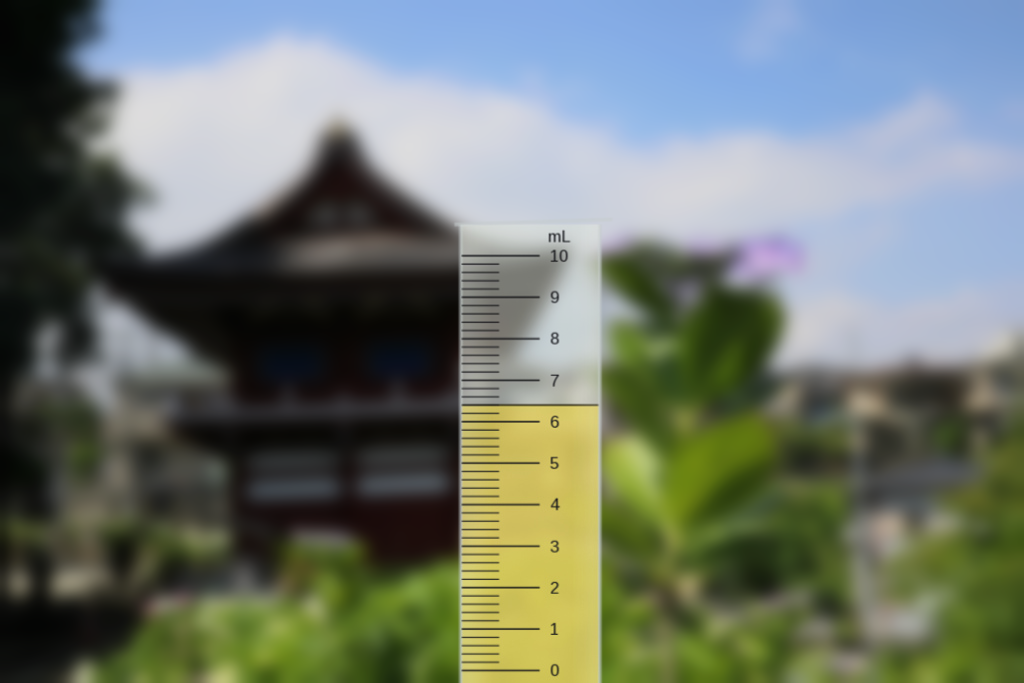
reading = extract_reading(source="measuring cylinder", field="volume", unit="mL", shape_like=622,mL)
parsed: 6.4,mL
